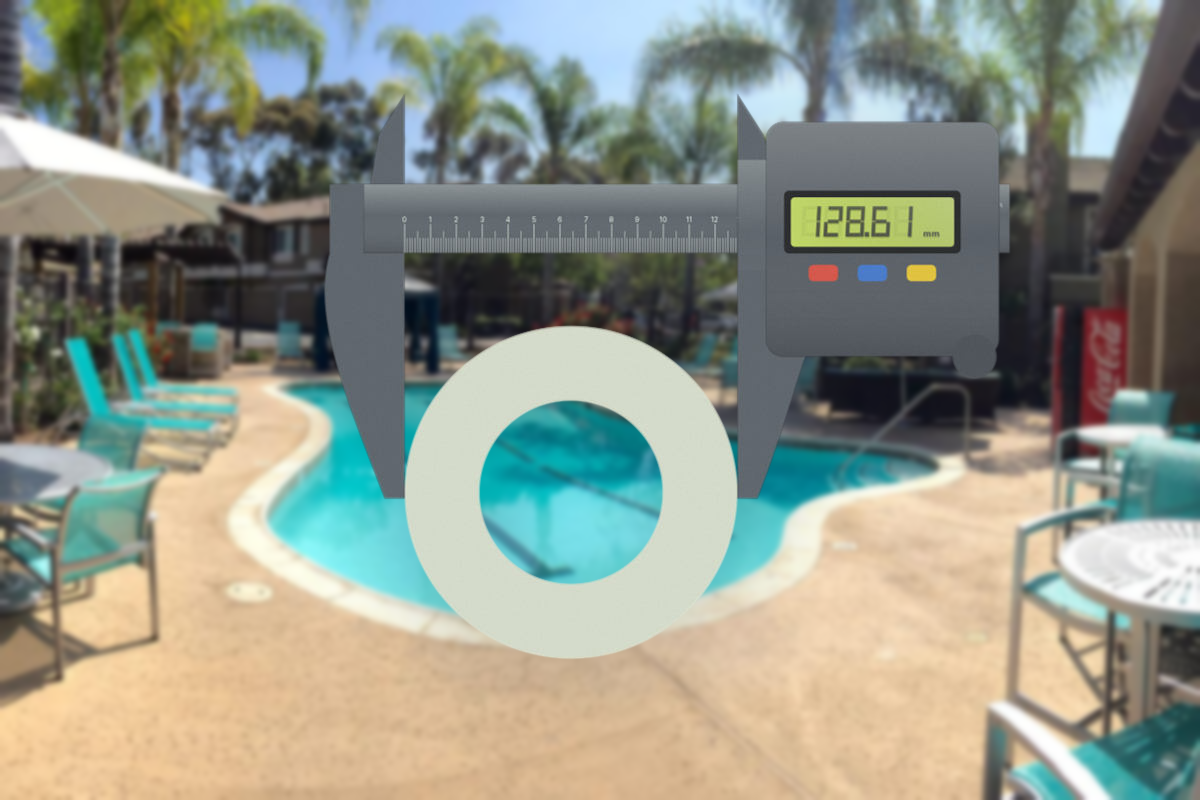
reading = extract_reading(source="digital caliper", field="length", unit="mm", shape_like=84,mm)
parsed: 128.61,mm
